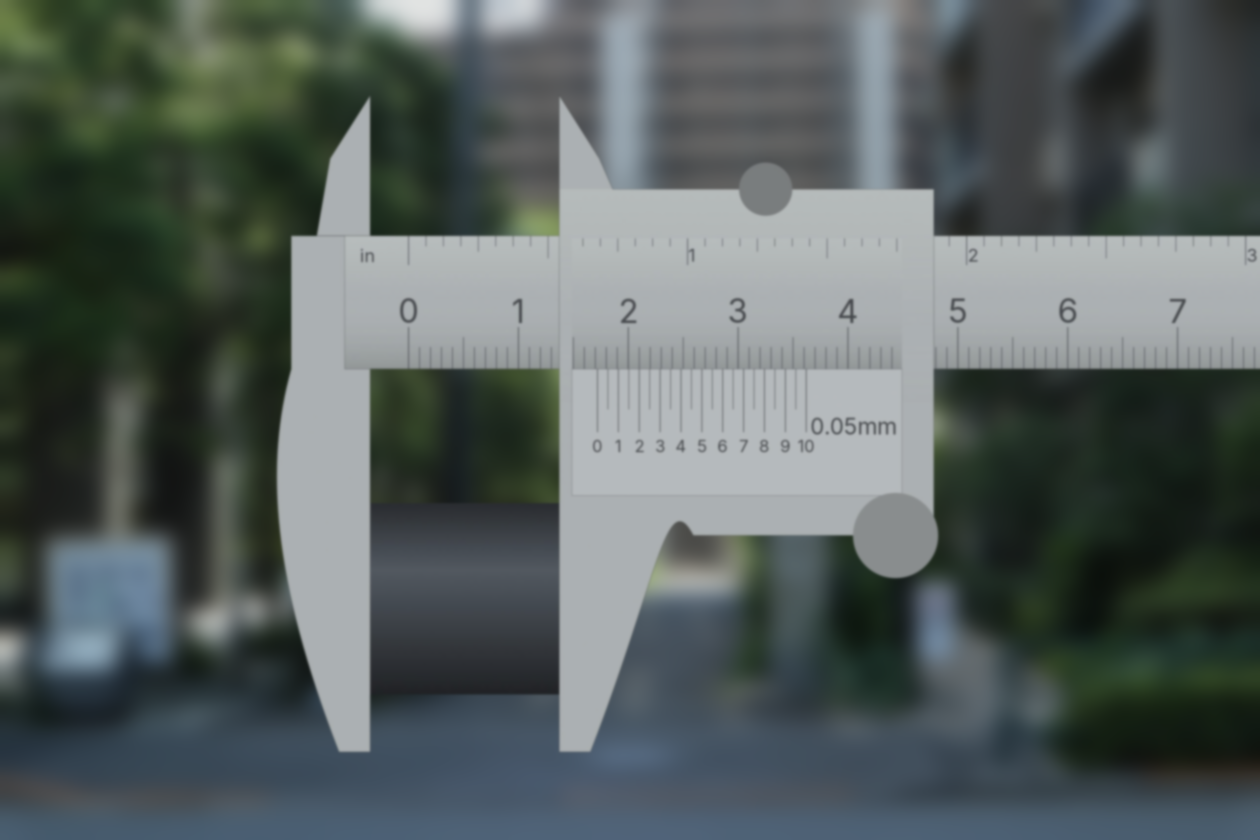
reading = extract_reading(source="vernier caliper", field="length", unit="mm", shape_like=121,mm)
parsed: 17.2,mm
